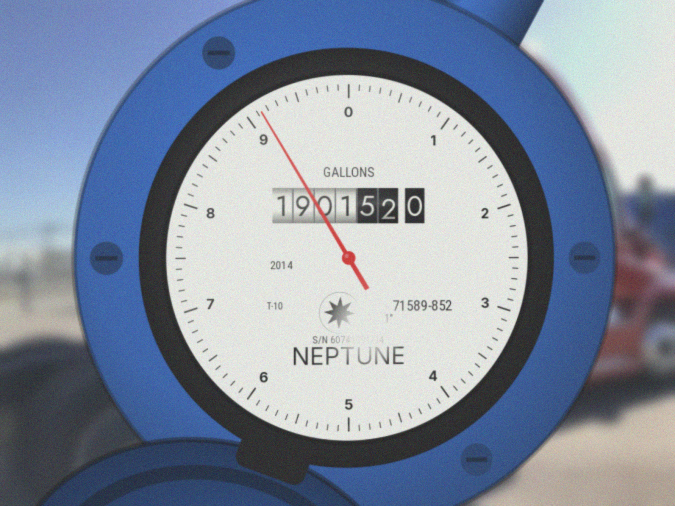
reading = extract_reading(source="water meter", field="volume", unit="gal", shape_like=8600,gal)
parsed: 1901519.1,gal
